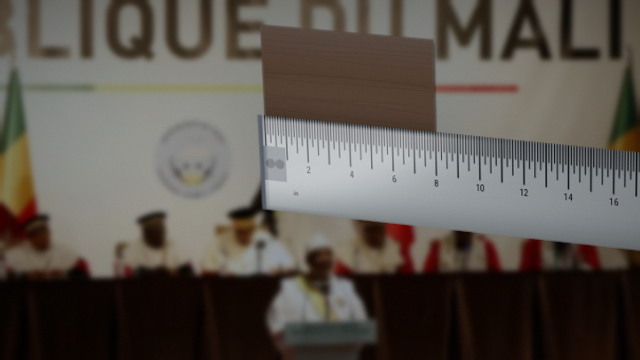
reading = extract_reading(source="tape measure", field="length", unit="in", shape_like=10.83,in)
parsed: 8,in
